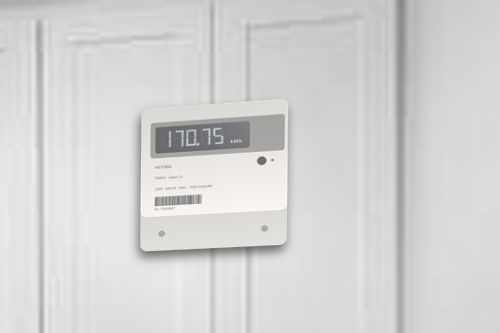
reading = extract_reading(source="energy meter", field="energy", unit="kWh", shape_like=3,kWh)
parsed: 170.75,kWh
